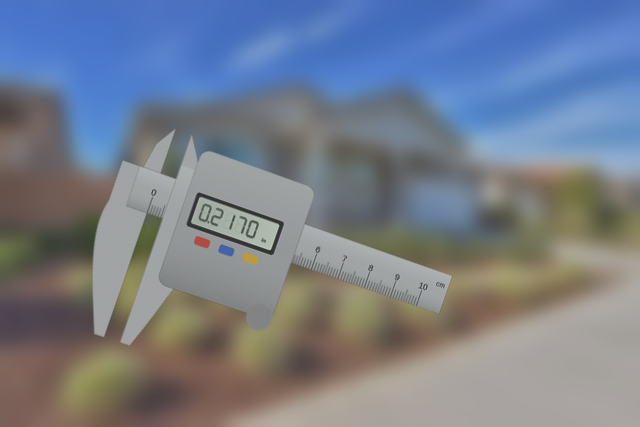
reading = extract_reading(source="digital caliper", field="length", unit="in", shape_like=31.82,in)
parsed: 0.2170,in
